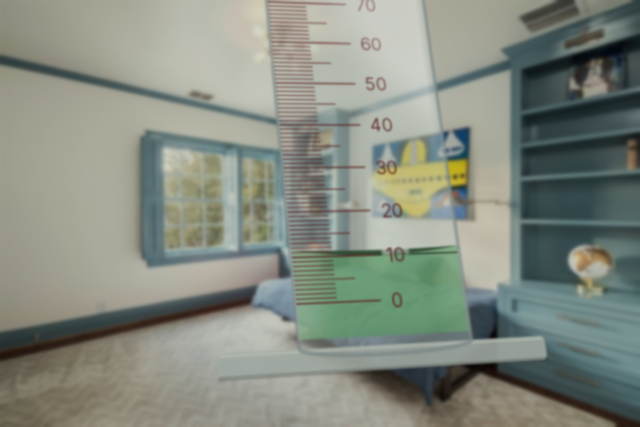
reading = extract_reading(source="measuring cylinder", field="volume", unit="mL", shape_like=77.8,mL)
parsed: 10,mL
